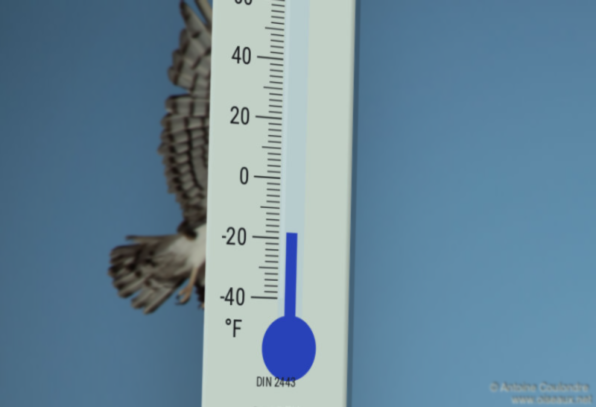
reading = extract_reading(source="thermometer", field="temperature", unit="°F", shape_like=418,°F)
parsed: -18,°F
